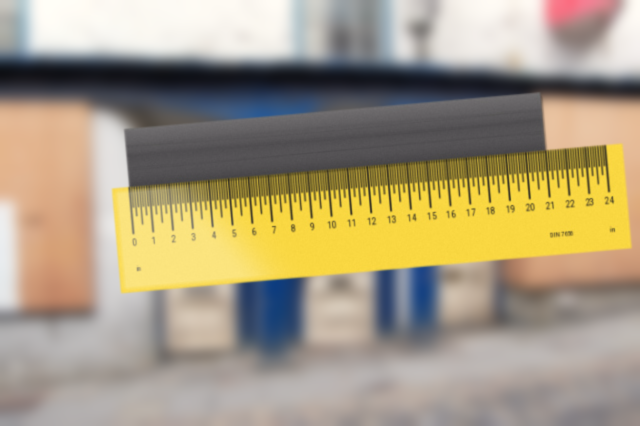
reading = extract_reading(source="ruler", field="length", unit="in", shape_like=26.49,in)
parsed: 21,in
